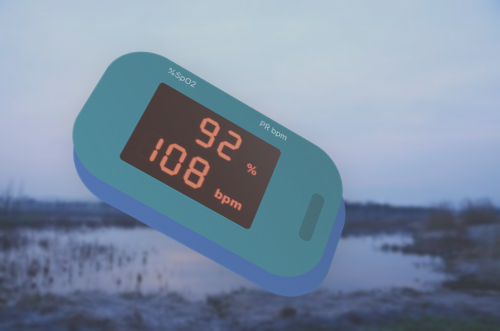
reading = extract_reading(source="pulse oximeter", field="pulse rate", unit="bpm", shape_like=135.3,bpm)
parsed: 108,bpm
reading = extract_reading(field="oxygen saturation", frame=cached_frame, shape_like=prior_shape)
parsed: 92,%
